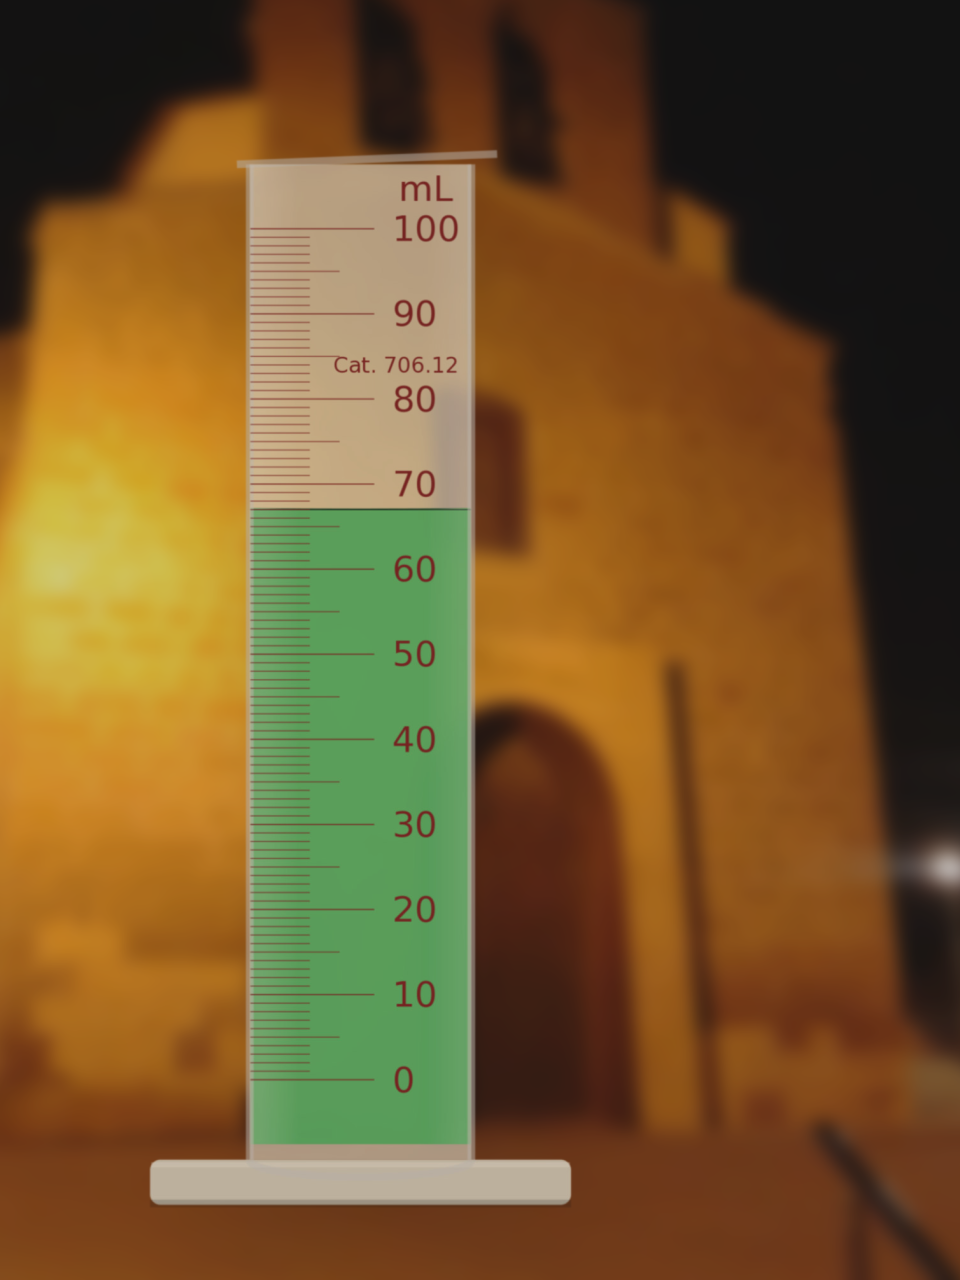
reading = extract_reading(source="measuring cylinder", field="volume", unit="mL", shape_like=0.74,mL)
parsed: 67,mL
